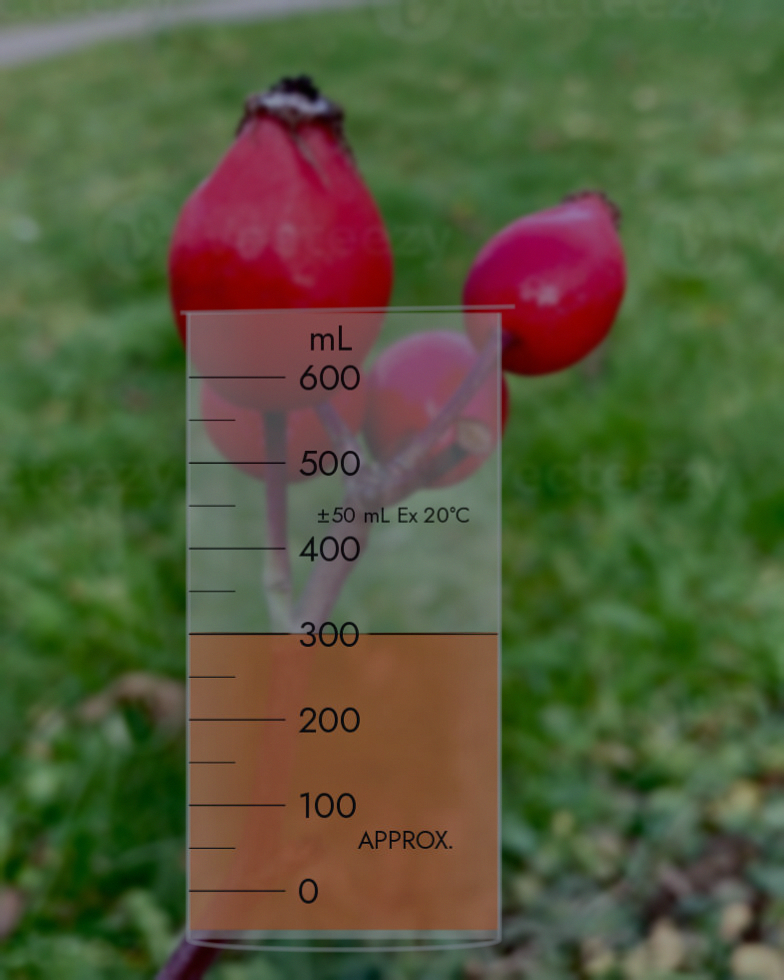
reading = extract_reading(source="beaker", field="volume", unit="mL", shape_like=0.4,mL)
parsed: 300,mL
